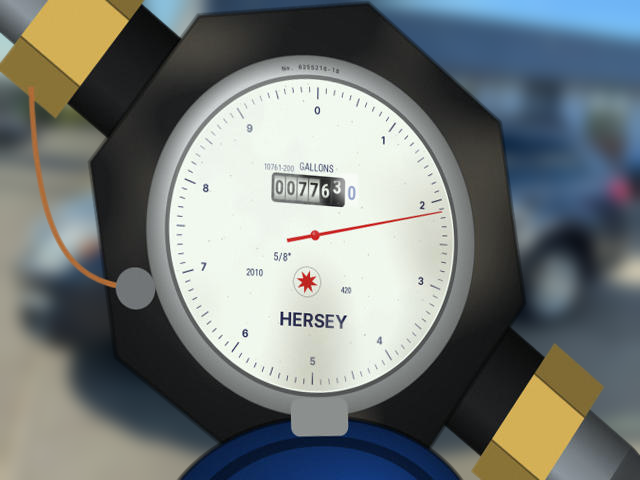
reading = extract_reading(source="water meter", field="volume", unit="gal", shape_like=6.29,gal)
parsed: 77632.1,gal
